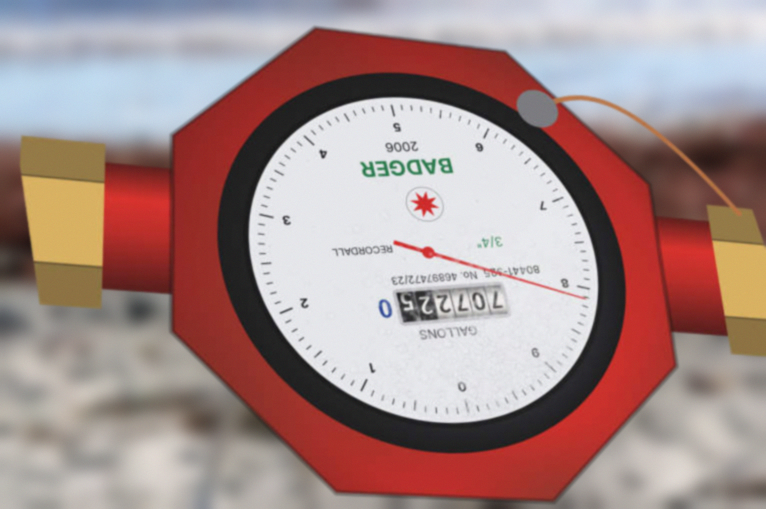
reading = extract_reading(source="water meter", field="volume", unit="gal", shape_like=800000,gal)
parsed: 7072248.1,gal
